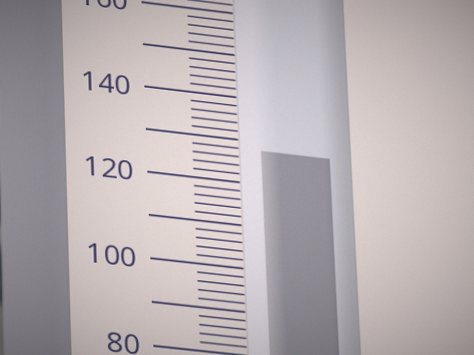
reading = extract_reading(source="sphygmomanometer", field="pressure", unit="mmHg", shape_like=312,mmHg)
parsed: 128,mmHg
